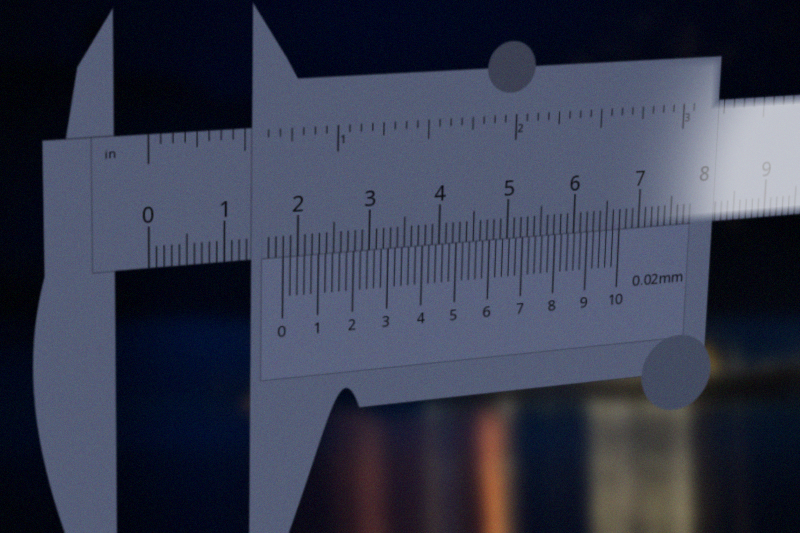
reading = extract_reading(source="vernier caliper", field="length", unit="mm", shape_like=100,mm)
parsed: 18.0,mm
